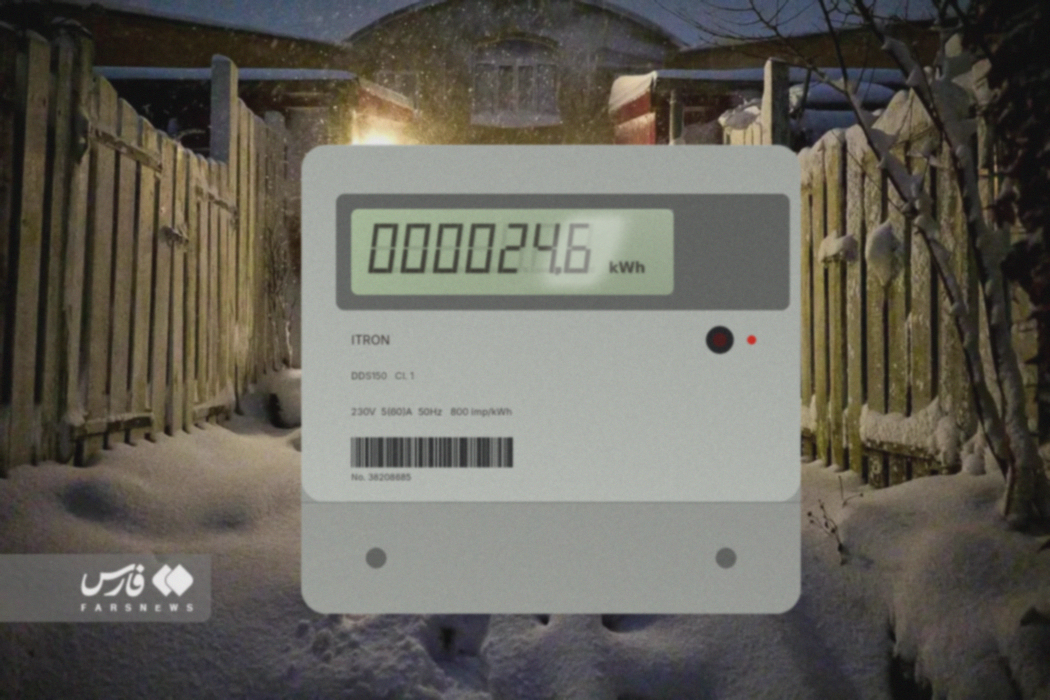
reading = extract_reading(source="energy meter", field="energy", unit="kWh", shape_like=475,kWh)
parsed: 24.6,kWh
